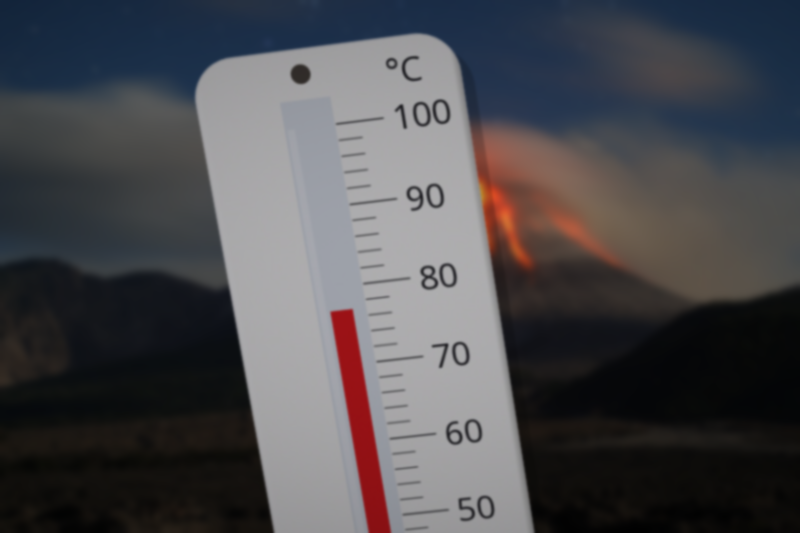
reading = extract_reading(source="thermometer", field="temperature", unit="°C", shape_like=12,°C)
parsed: 77,°C
